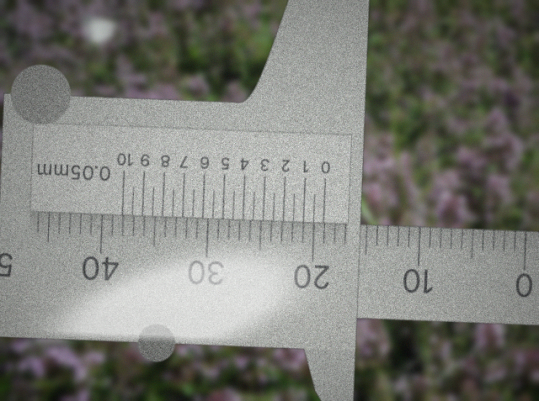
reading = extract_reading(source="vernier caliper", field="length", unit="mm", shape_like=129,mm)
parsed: 19.1,mm
